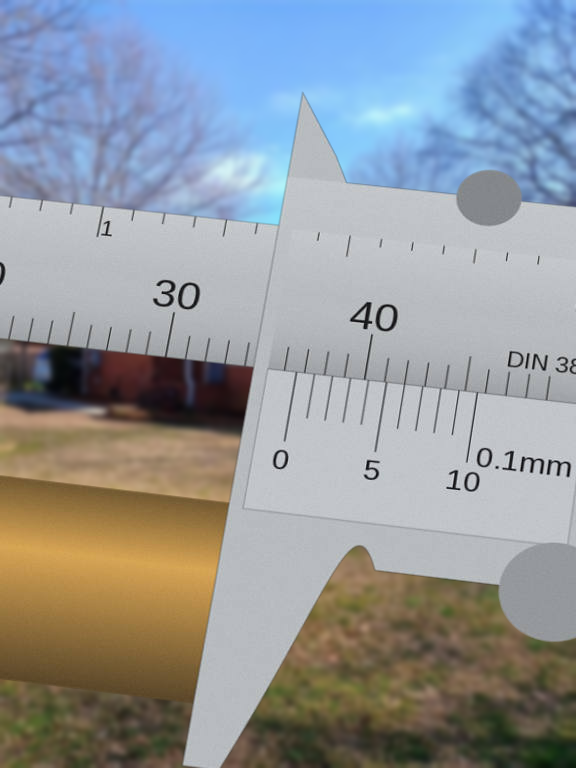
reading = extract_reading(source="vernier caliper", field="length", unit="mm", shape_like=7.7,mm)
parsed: 36.6,mm
